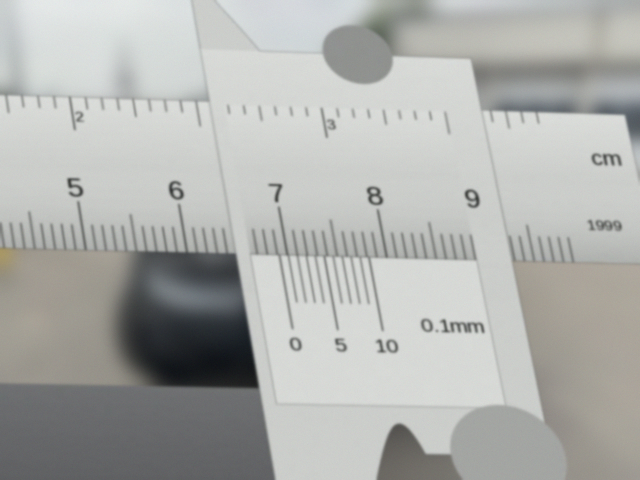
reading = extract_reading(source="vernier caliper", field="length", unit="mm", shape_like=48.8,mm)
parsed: 69.2,mm
